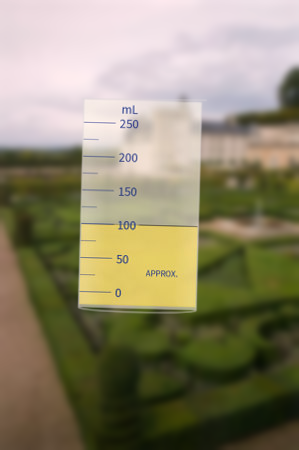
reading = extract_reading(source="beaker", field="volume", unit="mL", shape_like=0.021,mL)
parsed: 100,mL
